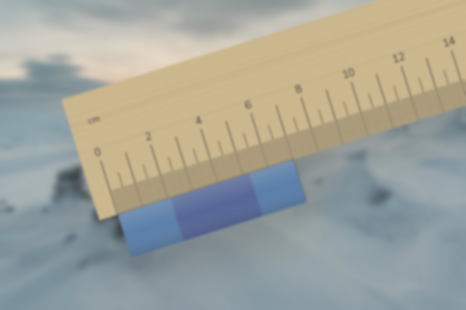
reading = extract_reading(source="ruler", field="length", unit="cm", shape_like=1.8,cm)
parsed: 7,cm
